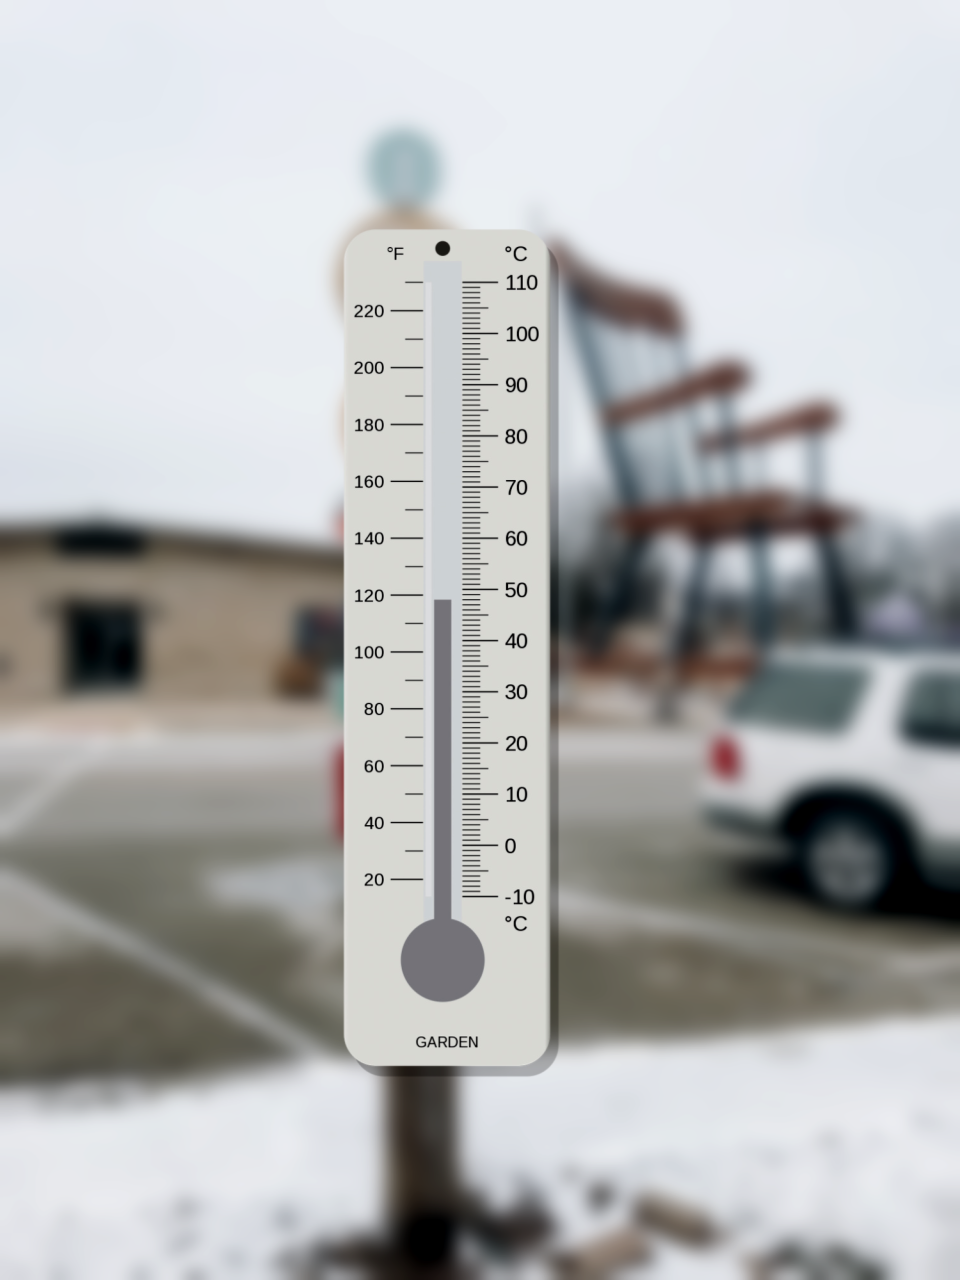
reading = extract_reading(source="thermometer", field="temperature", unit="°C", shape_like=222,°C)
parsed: 48,°C
